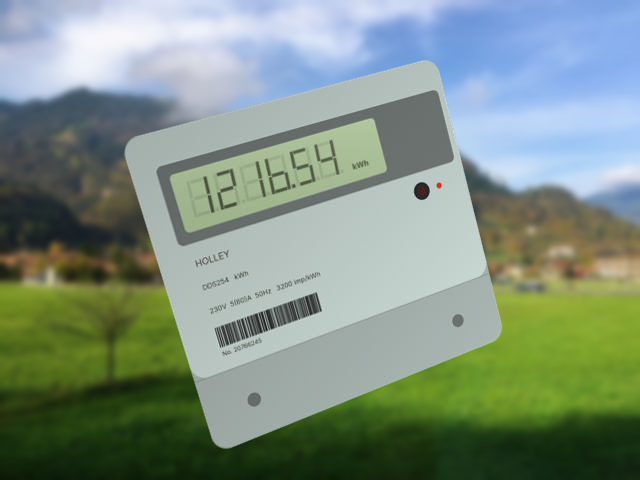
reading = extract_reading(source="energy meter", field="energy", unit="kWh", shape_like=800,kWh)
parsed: 1216.54,kWh
